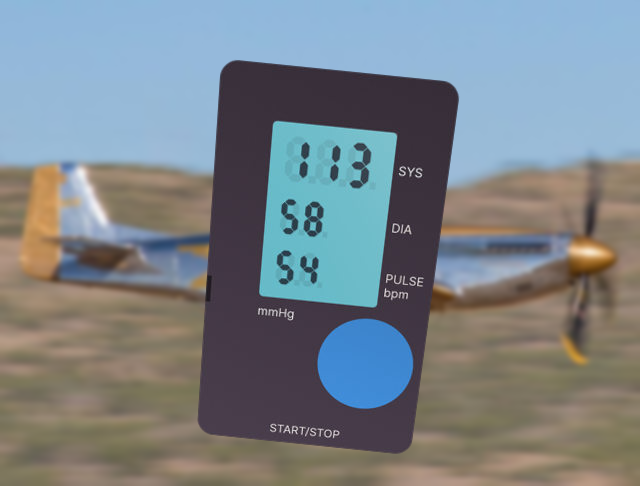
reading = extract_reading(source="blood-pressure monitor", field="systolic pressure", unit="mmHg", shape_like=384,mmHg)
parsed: 113,mmHg
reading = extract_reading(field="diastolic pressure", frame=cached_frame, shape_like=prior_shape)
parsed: 58,mmHg
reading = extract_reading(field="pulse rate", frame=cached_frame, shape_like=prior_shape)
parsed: 54,bpm
